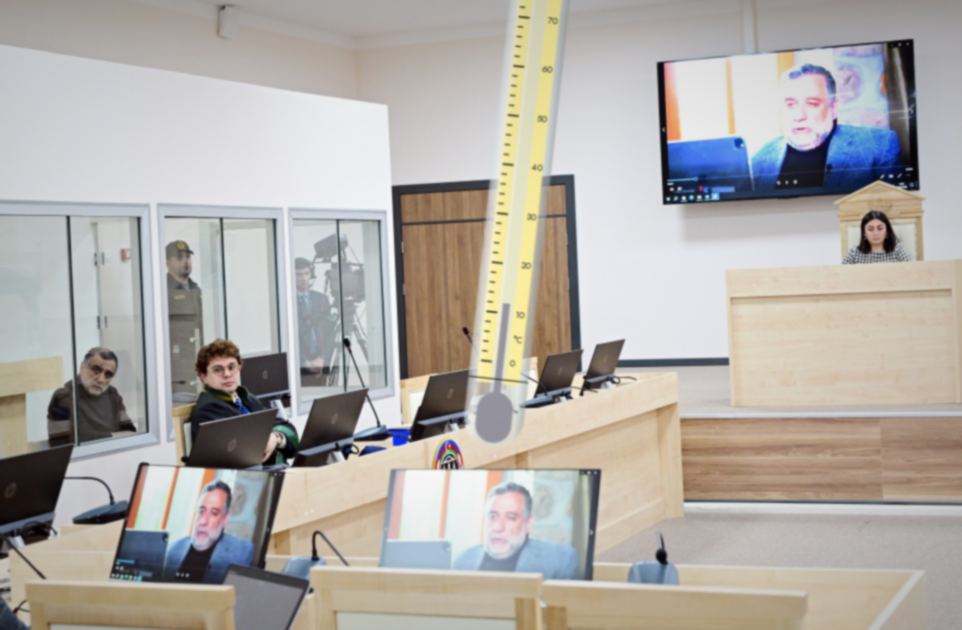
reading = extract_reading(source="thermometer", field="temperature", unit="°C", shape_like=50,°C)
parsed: 12,°C
